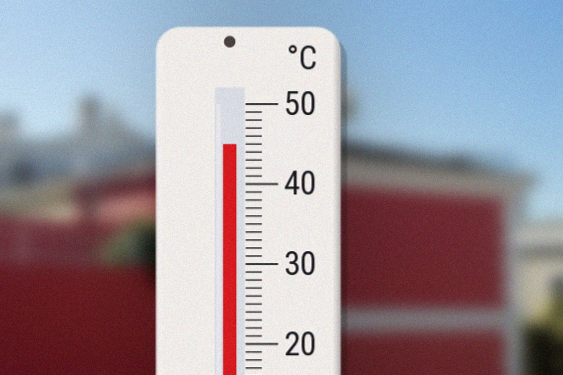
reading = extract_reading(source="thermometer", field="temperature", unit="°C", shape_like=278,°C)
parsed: 45,°C
